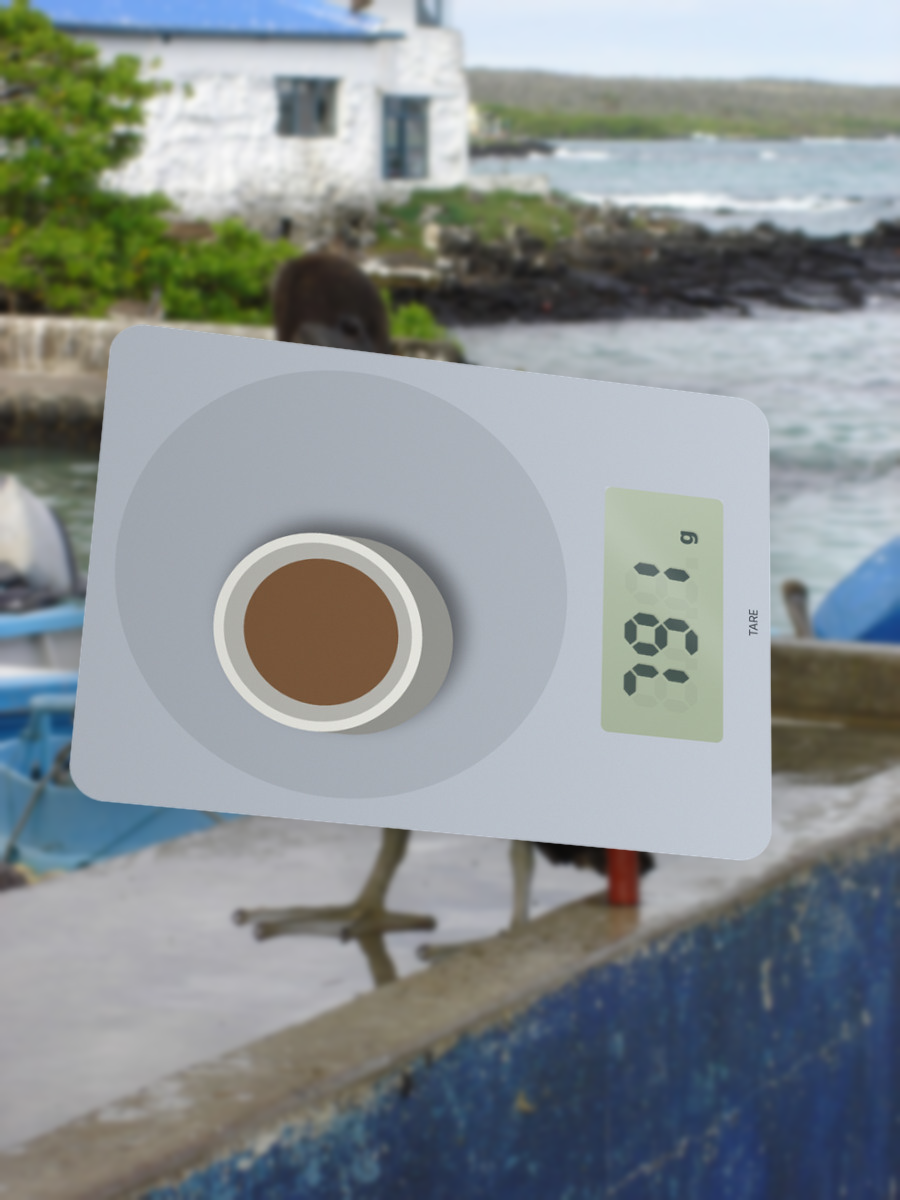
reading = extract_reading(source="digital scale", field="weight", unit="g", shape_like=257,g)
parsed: 791,g
